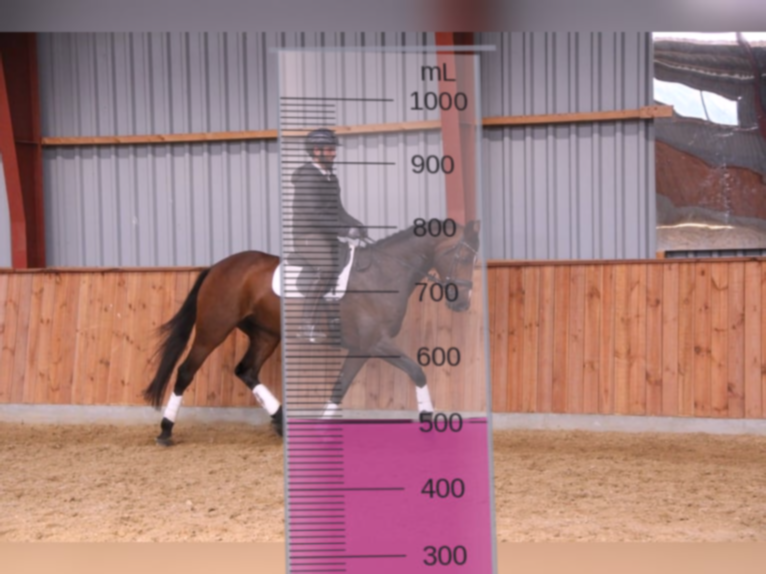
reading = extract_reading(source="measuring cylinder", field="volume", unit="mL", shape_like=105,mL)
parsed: 500,mL
